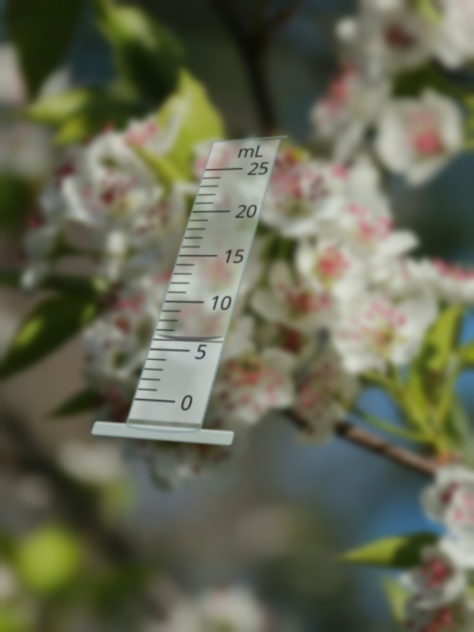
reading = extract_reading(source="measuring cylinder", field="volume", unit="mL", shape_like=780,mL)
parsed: 6,mL
